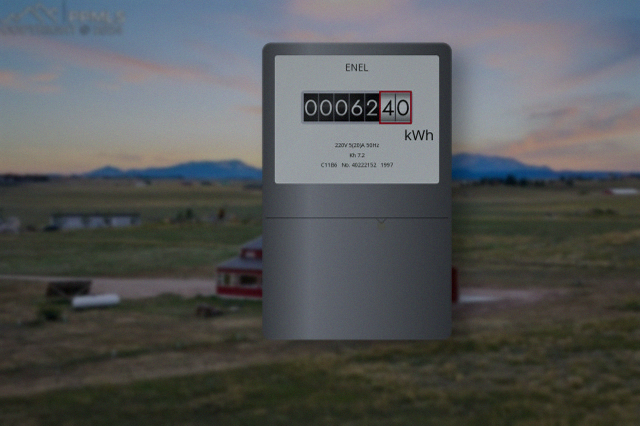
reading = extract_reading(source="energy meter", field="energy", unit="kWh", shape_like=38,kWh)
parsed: 62.40,kWh
